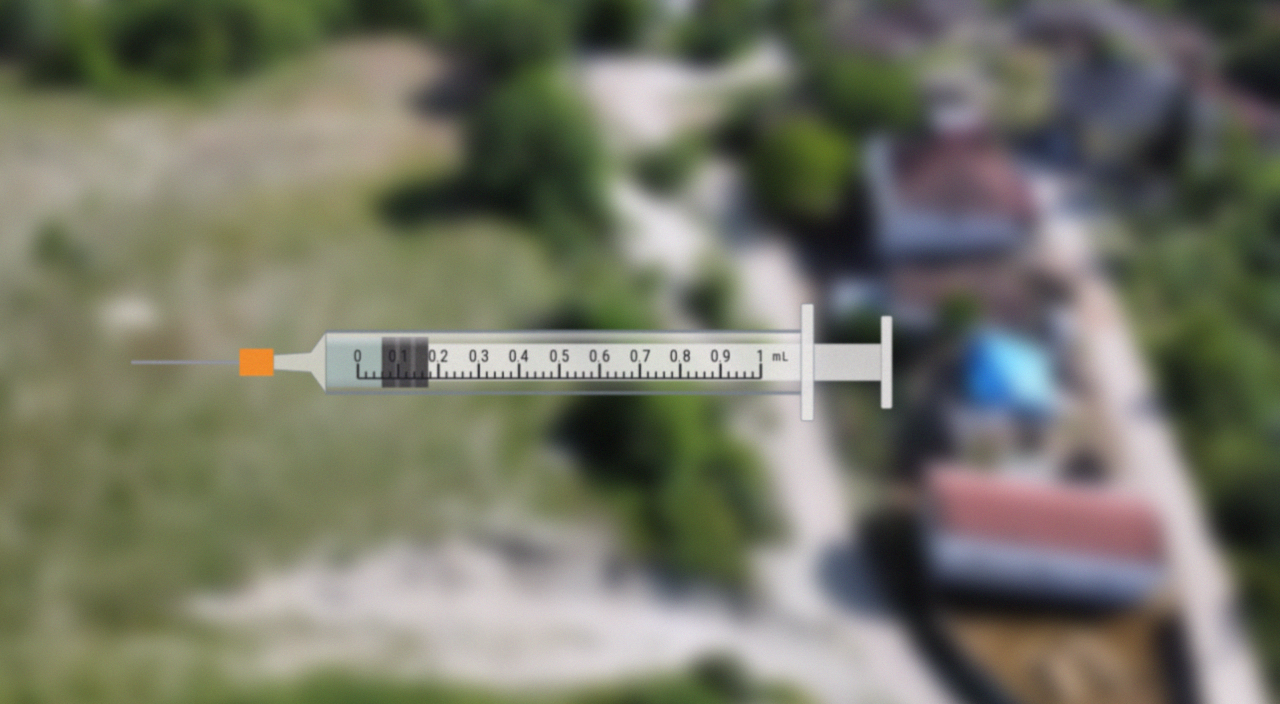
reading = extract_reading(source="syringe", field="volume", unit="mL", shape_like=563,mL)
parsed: 0.06,mL
